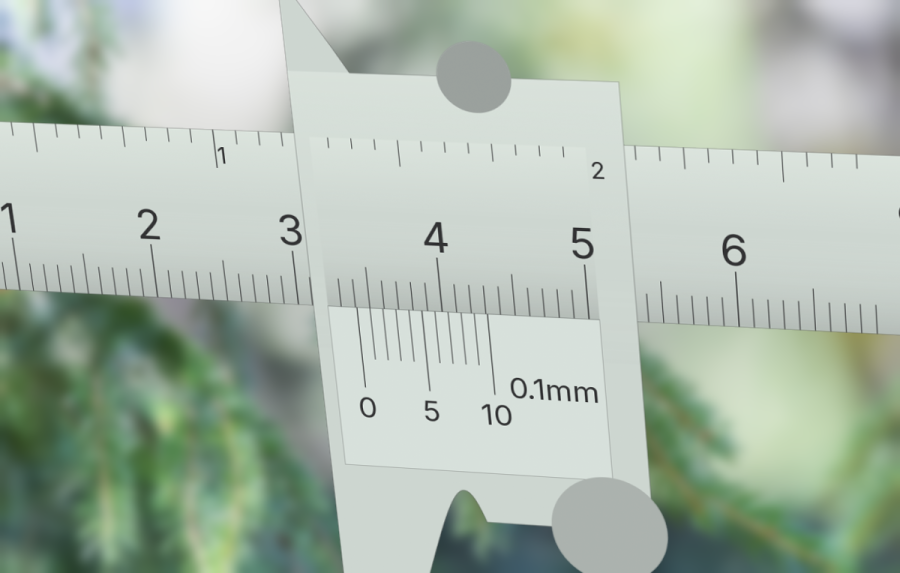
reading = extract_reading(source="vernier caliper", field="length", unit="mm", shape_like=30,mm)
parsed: 34.1,mm
